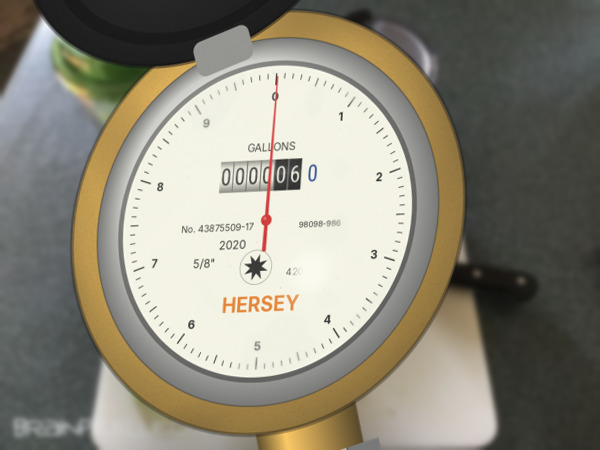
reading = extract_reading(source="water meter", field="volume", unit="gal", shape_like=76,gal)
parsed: 60.0,gal
